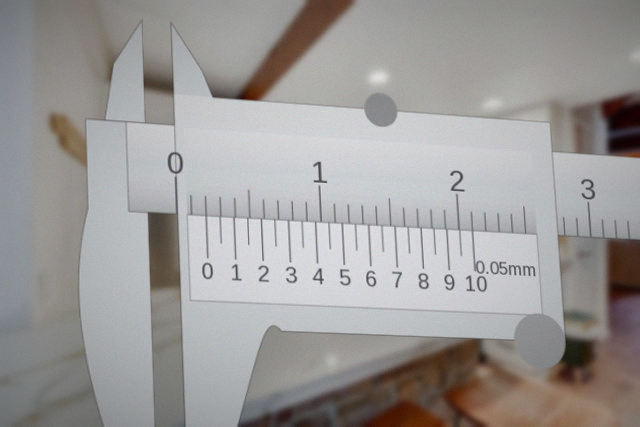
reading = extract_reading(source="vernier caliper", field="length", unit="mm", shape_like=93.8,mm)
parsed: 2.0,mm
